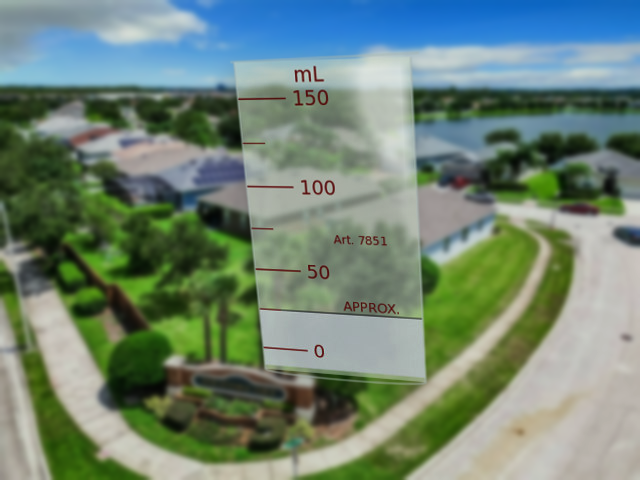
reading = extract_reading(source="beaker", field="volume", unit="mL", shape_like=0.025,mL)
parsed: 25,mL
